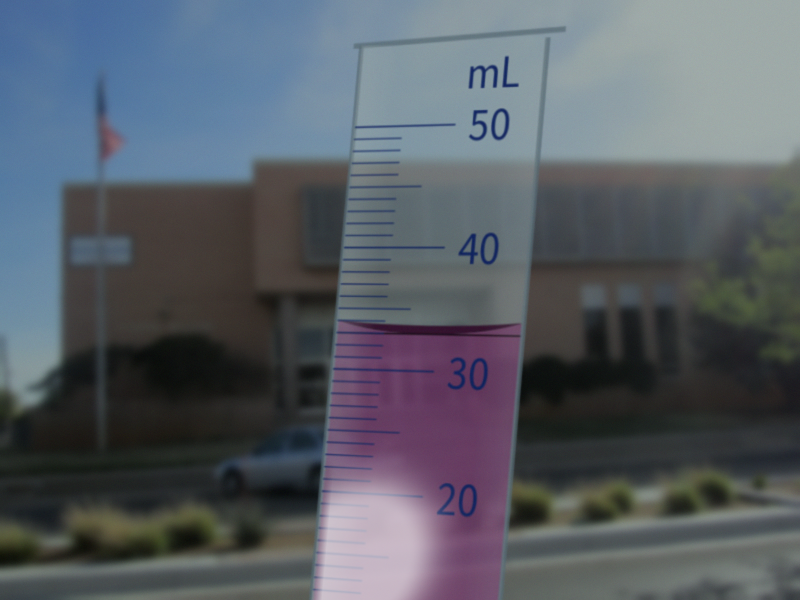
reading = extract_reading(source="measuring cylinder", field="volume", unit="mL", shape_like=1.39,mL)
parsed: 33,mL
